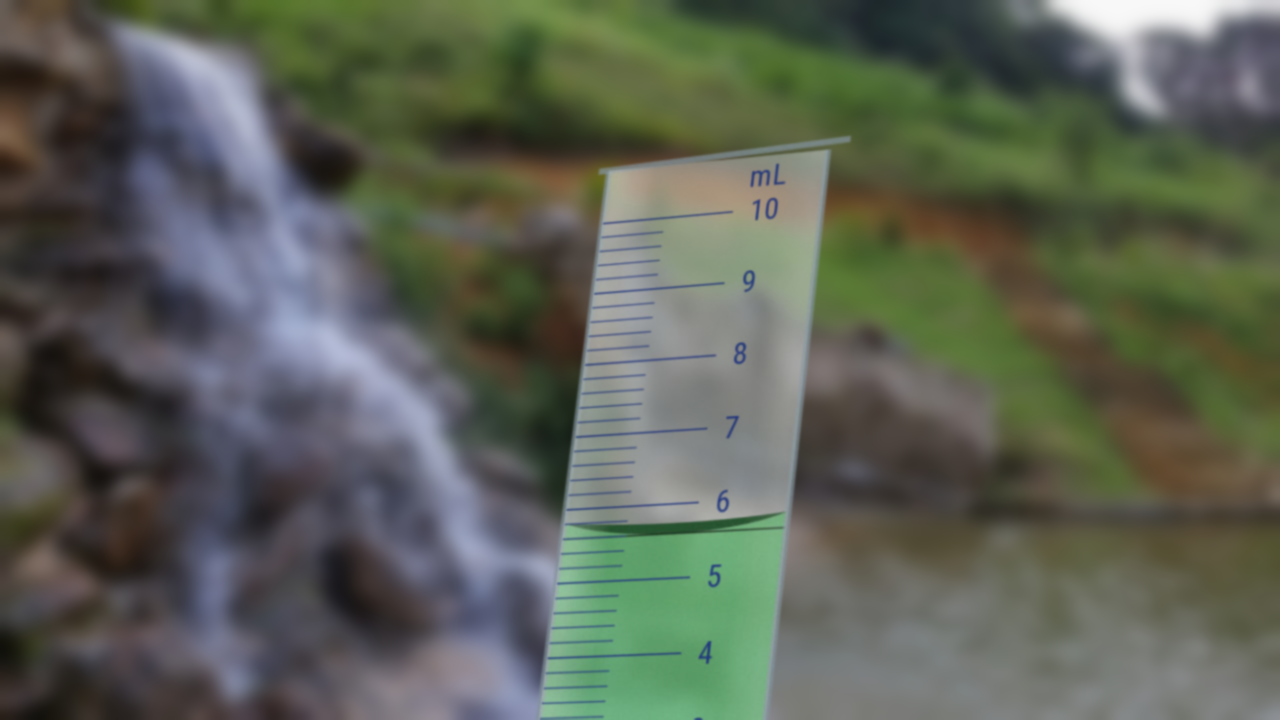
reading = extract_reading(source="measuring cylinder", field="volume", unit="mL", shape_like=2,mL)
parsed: 5.6,mL
